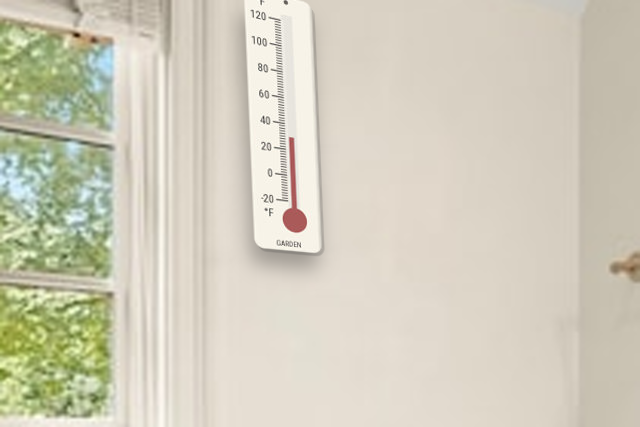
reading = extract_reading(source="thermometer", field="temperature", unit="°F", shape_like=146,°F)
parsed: 30,°F
